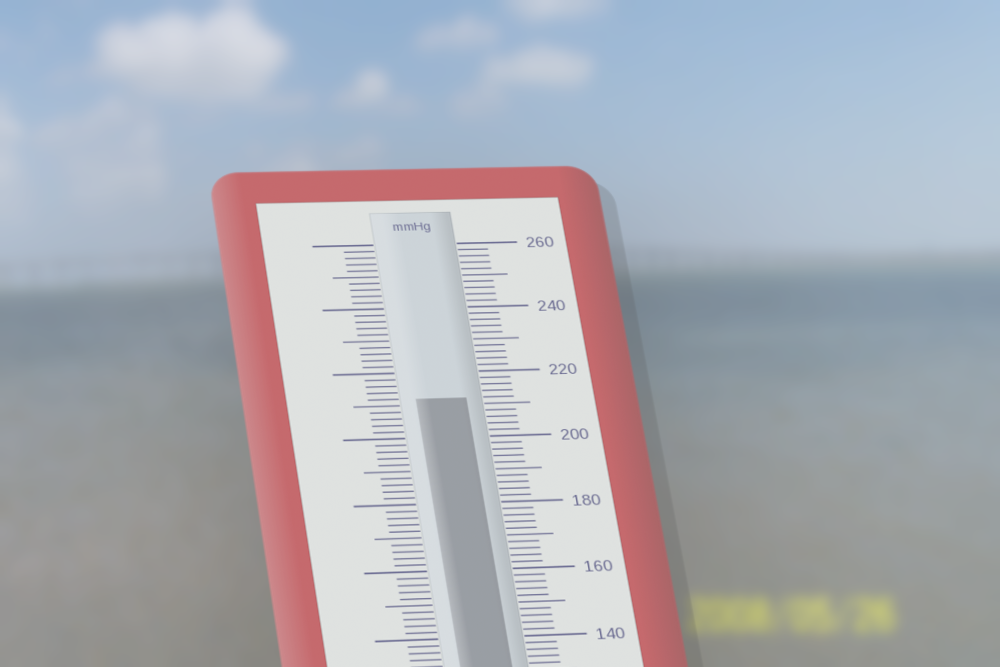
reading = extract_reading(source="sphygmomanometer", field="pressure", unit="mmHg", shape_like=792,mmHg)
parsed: 212,mmHg
